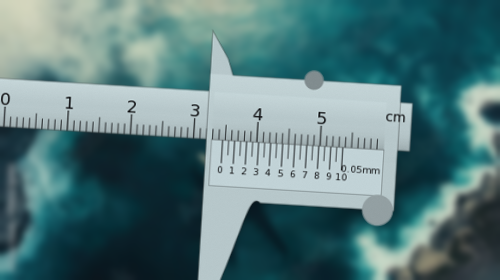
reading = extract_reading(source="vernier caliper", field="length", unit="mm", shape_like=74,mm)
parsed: 34.6,mm
